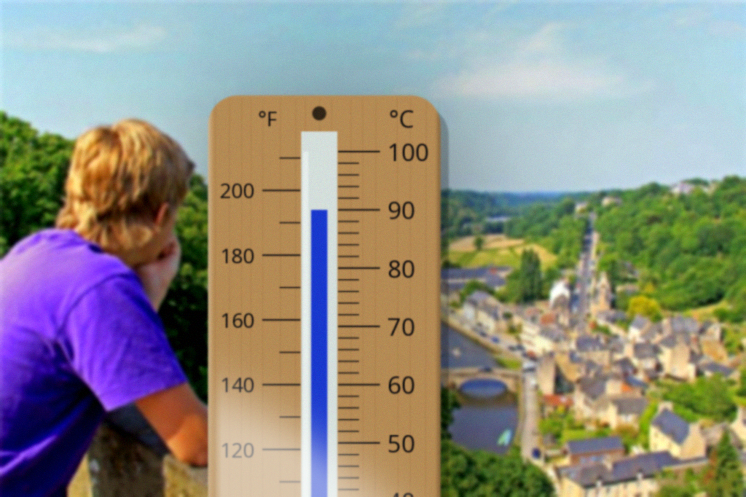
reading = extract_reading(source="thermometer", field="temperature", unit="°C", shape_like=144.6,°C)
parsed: 90,°C
